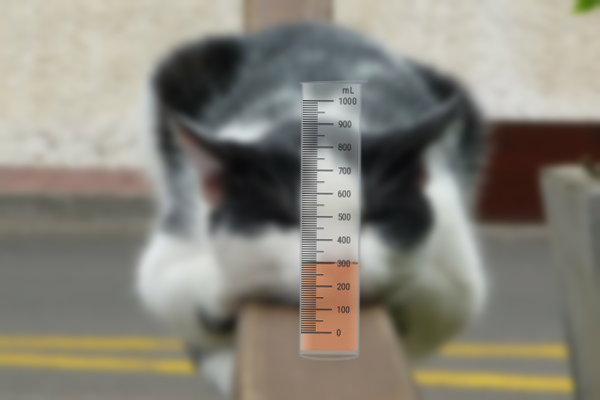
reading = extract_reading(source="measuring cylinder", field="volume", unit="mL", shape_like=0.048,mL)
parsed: 300,mL
